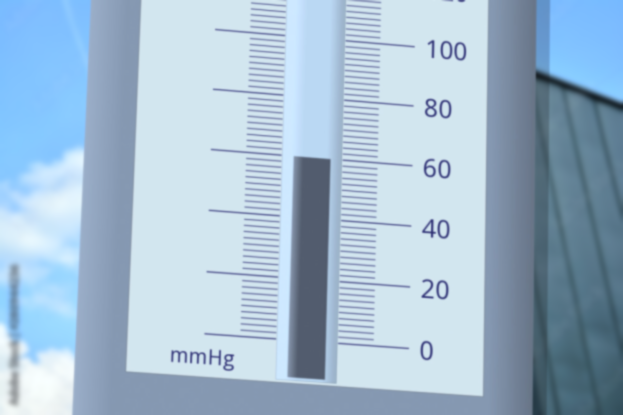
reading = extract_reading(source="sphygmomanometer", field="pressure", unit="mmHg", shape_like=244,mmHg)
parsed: 60,mmHg
